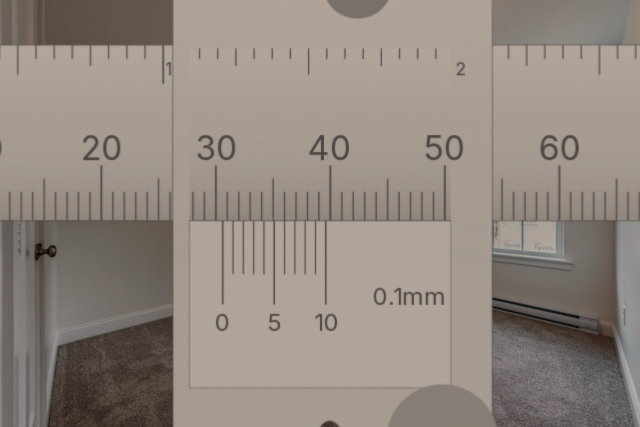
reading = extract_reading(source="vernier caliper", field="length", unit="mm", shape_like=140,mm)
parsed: 30.6,mm
